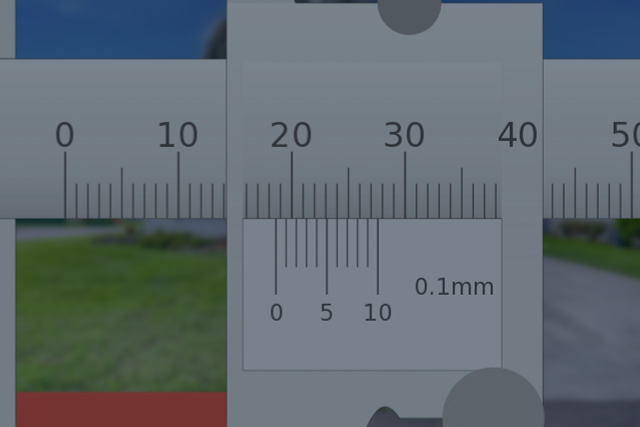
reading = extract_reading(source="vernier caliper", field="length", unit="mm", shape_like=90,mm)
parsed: 18.6,mm
